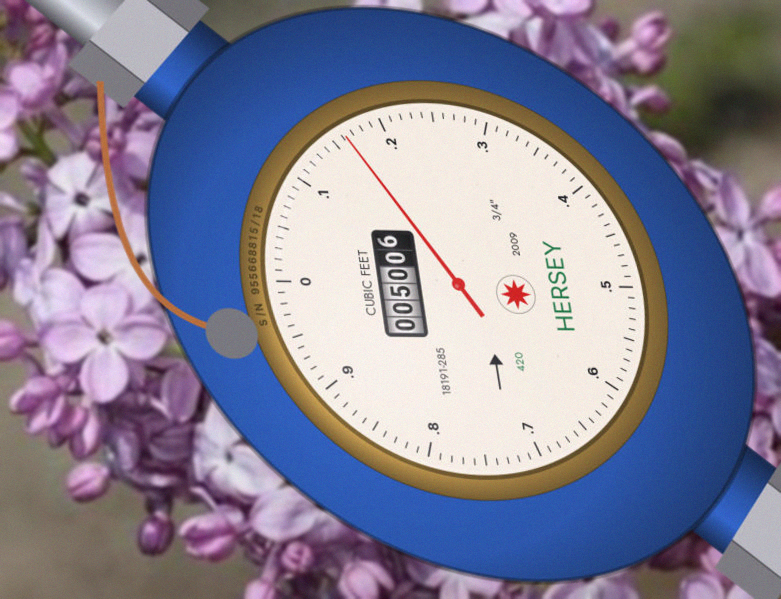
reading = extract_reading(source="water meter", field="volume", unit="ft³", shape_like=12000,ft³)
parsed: 5006.16,ft³
